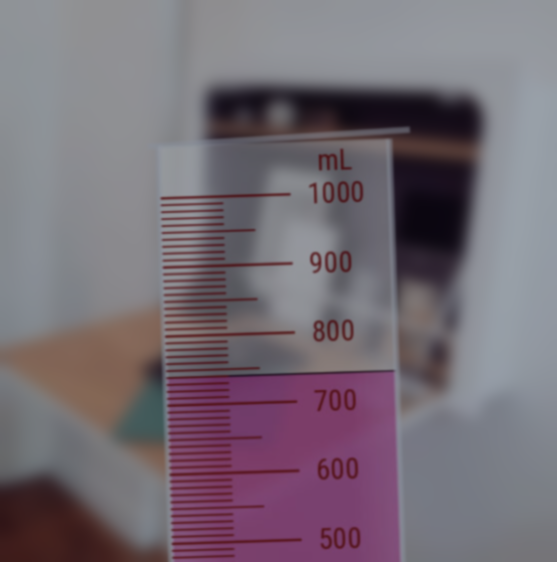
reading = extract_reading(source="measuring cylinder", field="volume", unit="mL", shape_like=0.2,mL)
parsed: 740,mL
